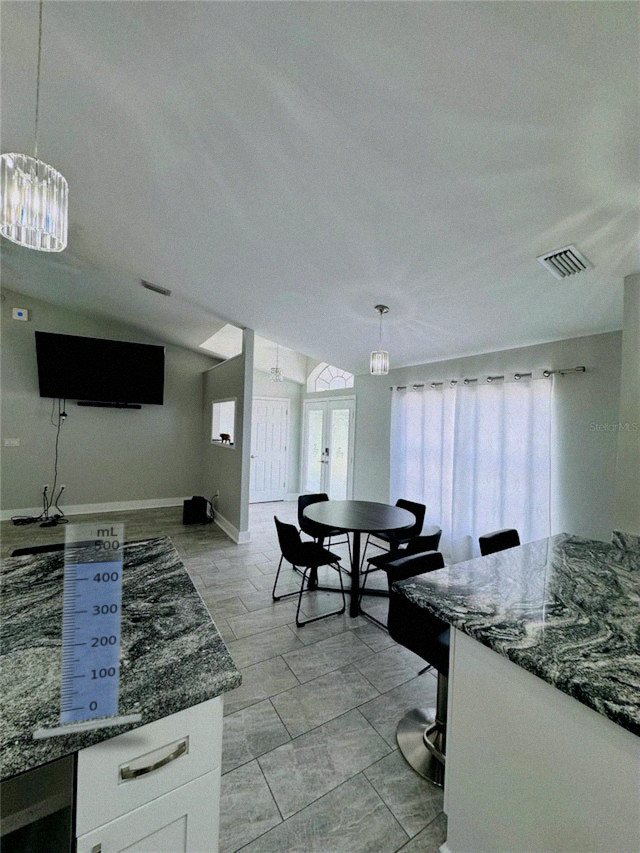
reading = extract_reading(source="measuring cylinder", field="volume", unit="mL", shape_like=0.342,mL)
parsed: 450,mL
